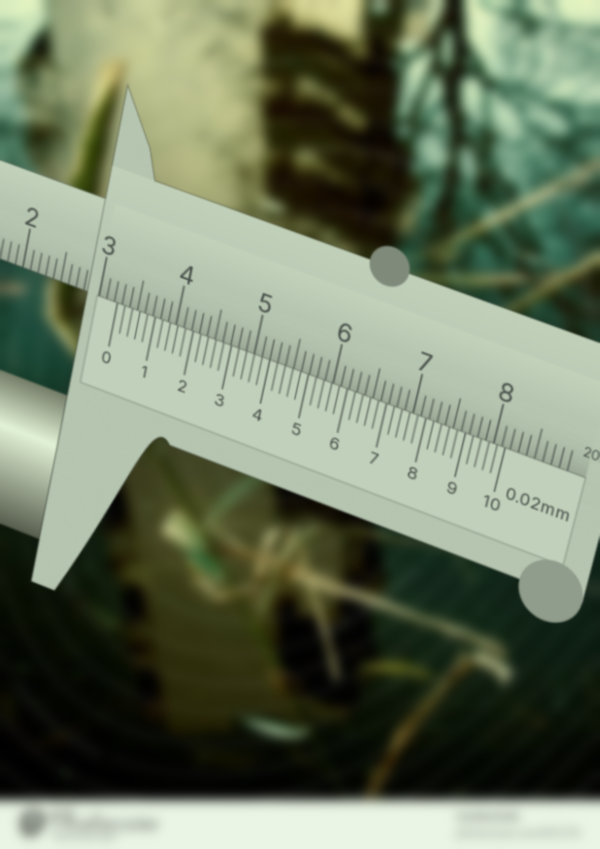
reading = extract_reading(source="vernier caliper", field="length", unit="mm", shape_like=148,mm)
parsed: 32.4,mm
